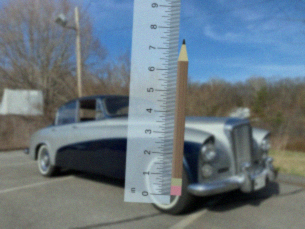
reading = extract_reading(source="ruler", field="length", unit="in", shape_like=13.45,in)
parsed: 7.5,in
